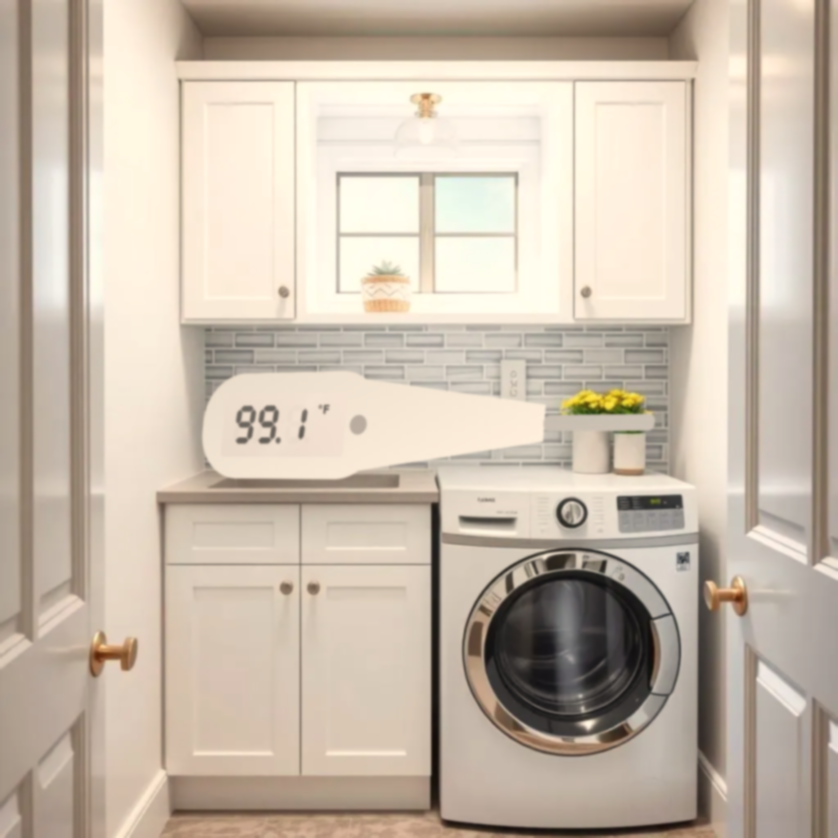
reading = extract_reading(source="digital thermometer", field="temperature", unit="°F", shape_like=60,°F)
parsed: 99.1,°F
